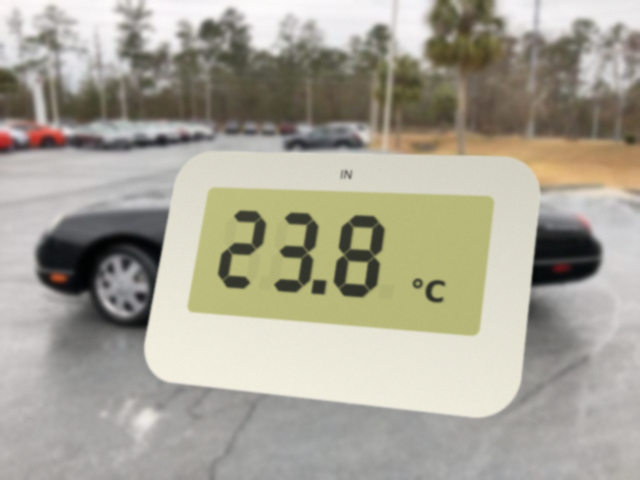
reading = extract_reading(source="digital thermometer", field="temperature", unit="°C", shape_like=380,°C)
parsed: 23.8,°C
